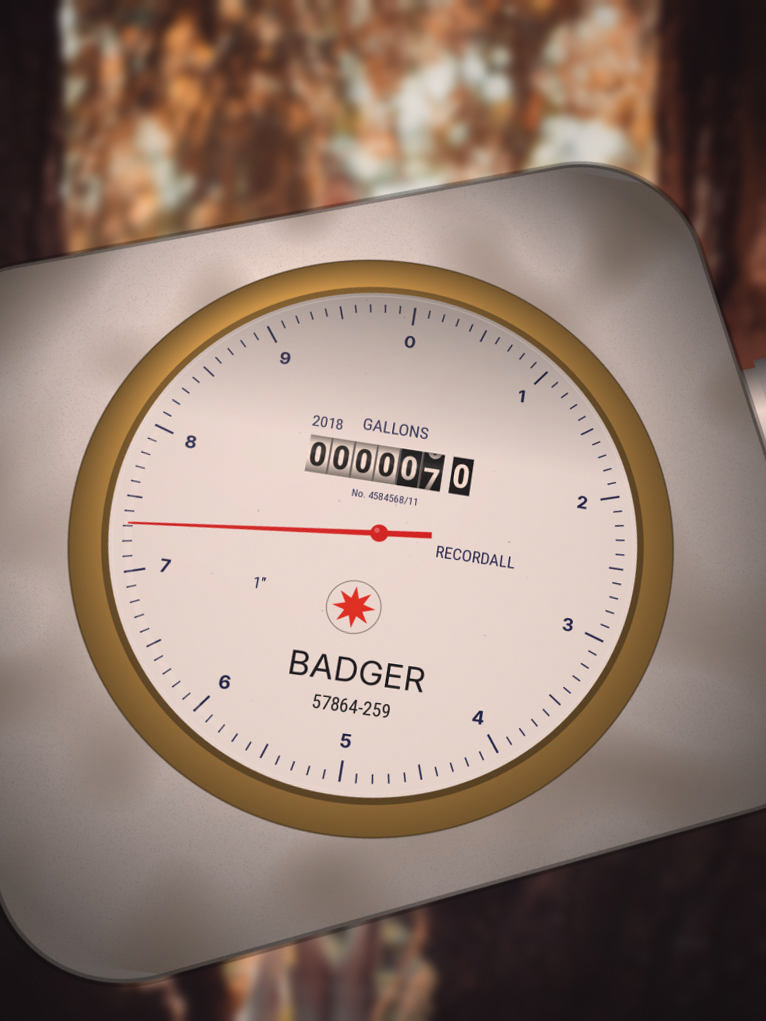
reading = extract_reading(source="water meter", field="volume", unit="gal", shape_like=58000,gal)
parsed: 67.3,gal
